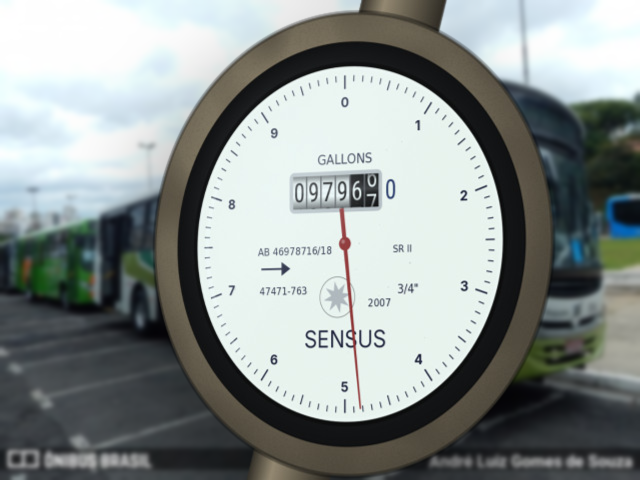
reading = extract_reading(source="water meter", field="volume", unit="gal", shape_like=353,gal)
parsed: 979664.8,gal
